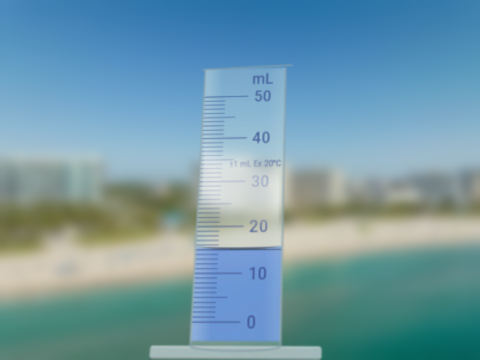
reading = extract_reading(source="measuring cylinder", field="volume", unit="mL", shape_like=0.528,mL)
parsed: 15,mL
